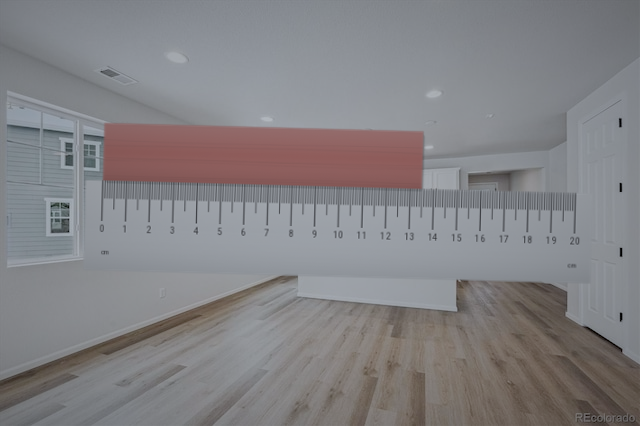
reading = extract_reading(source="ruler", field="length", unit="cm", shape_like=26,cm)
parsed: 13.5,cm
